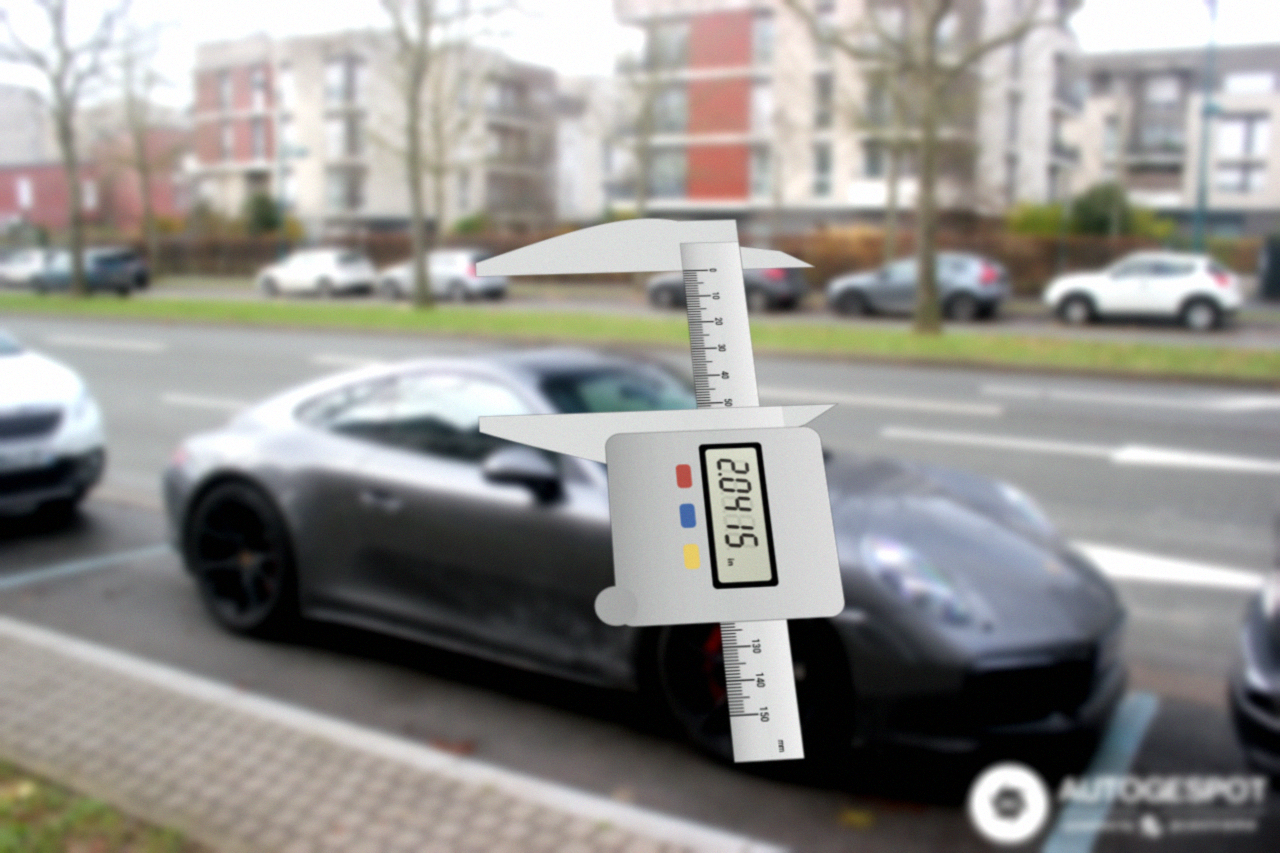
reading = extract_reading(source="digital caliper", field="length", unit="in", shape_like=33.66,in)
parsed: 2.0415,in
